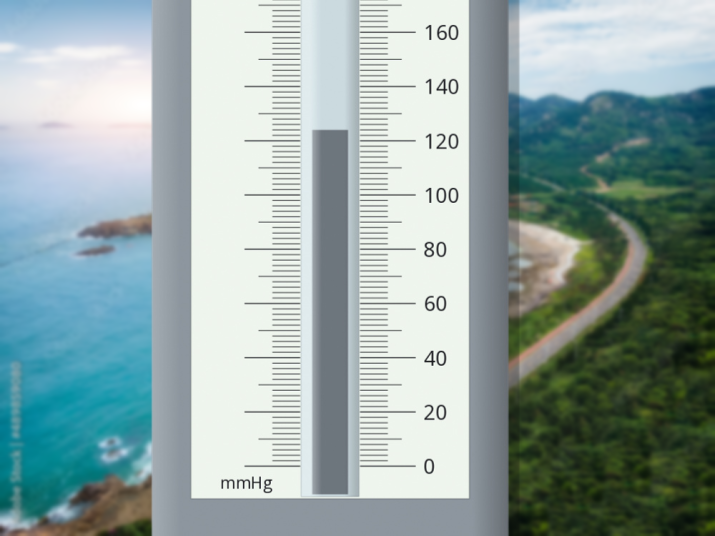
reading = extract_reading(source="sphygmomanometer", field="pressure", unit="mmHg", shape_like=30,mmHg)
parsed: 124,mmHg
